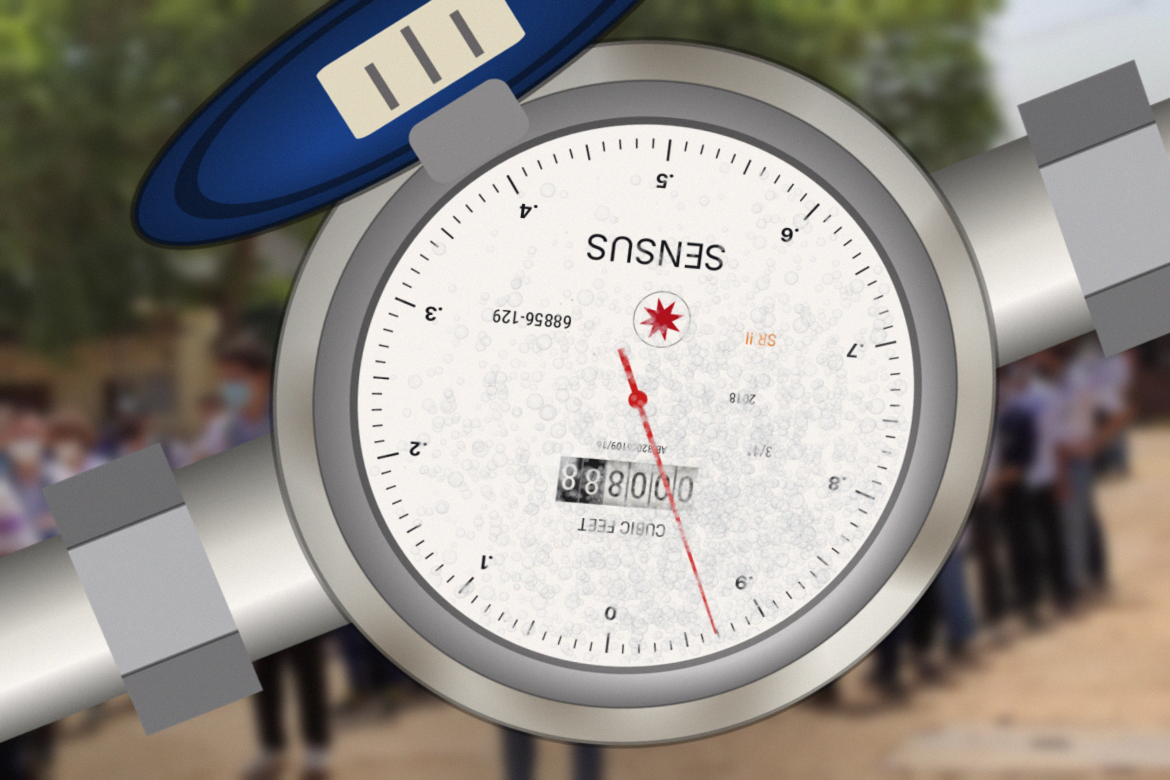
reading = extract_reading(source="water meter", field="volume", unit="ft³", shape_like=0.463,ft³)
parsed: 887.93,ft³
